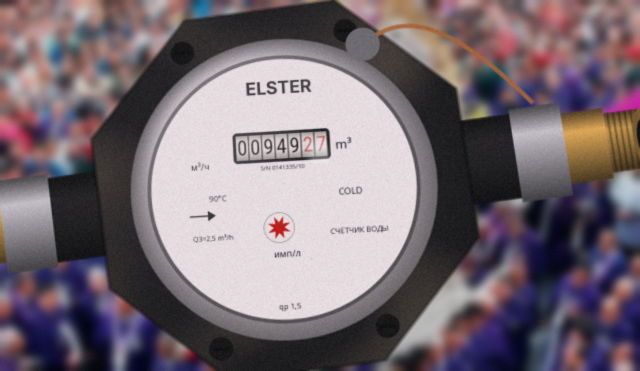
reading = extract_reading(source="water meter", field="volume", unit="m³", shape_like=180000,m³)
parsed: 949.27,m³
